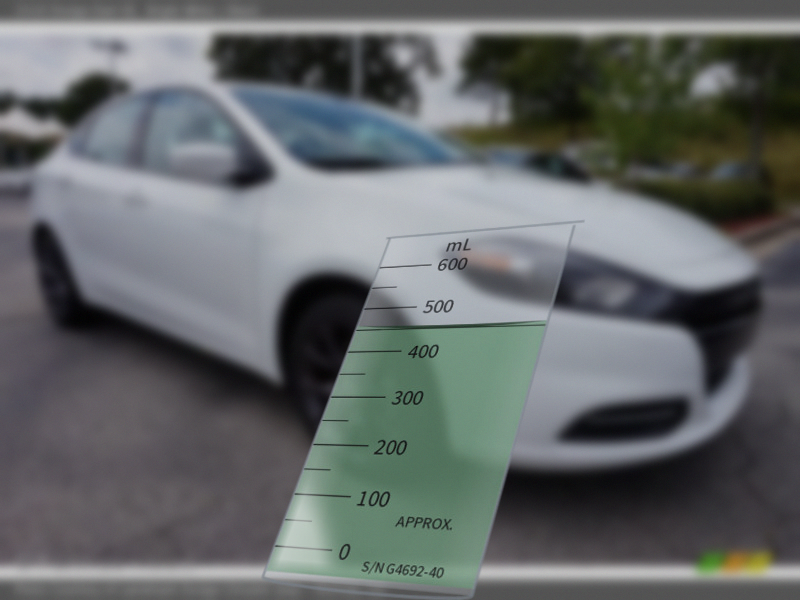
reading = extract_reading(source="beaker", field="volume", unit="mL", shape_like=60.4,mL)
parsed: 450,mL
